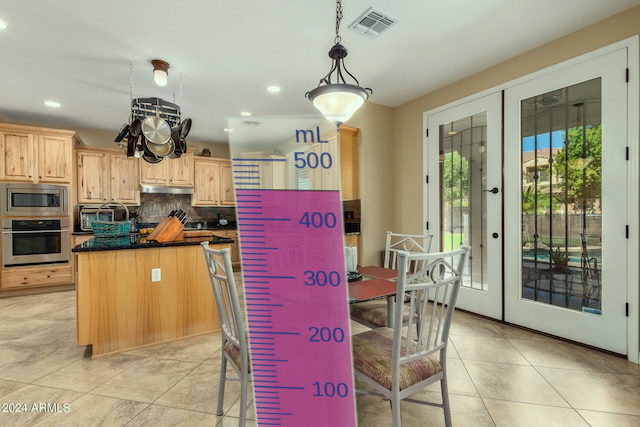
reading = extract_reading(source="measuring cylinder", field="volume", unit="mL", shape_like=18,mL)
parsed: 450,mL
